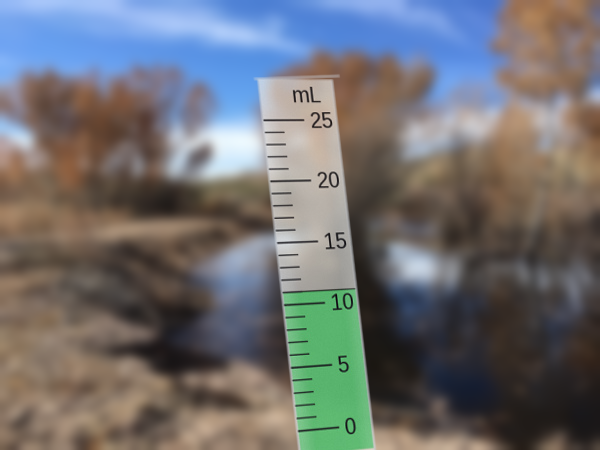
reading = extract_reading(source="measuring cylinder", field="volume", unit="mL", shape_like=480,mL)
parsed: 11,mL
